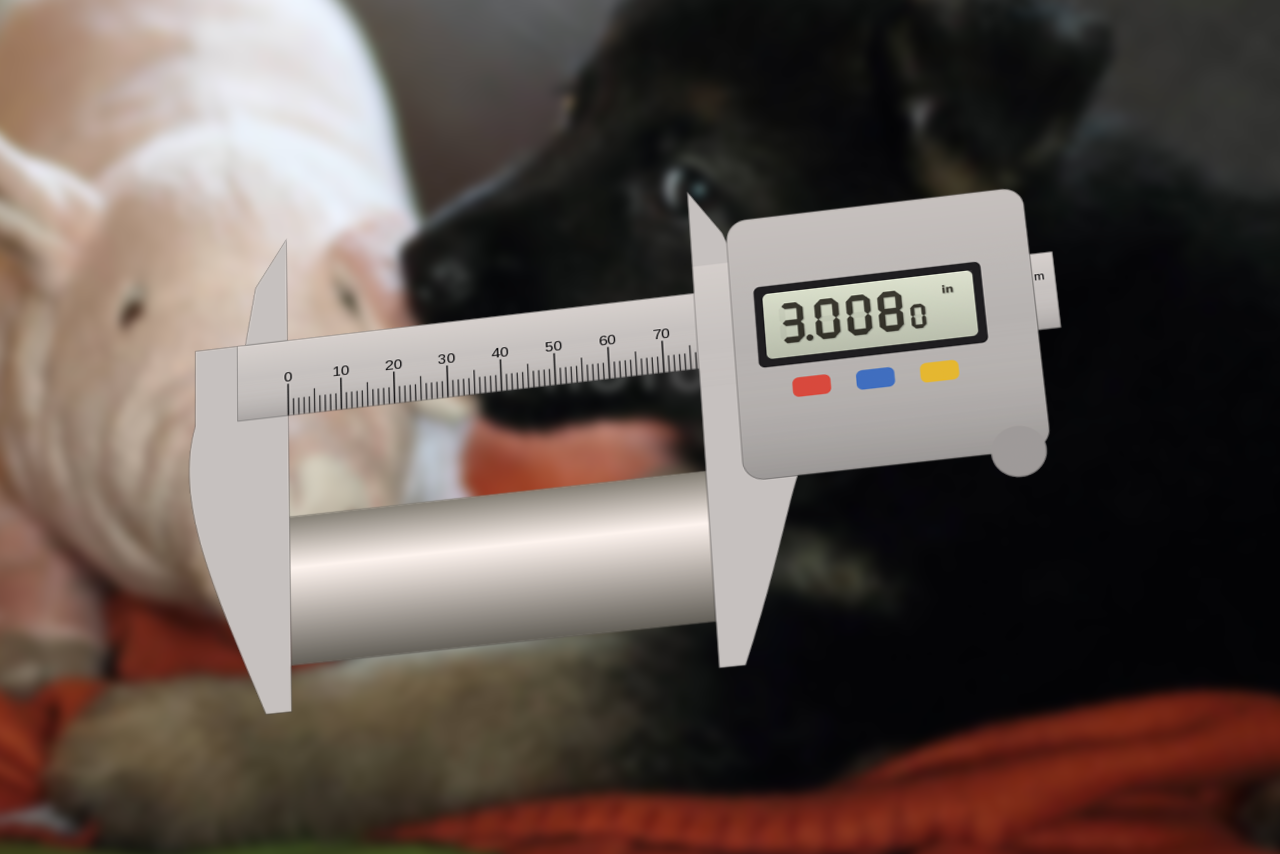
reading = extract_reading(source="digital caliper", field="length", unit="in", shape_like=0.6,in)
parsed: 3.0080,in
